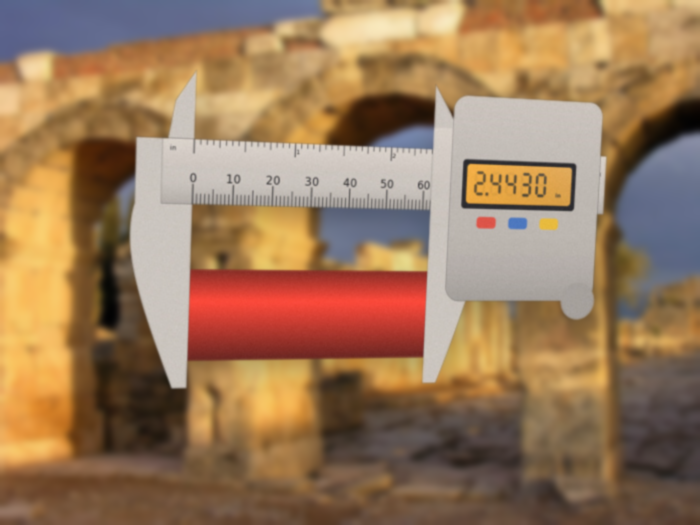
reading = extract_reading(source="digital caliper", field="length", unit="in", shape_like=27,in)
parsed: 2.4430,in
